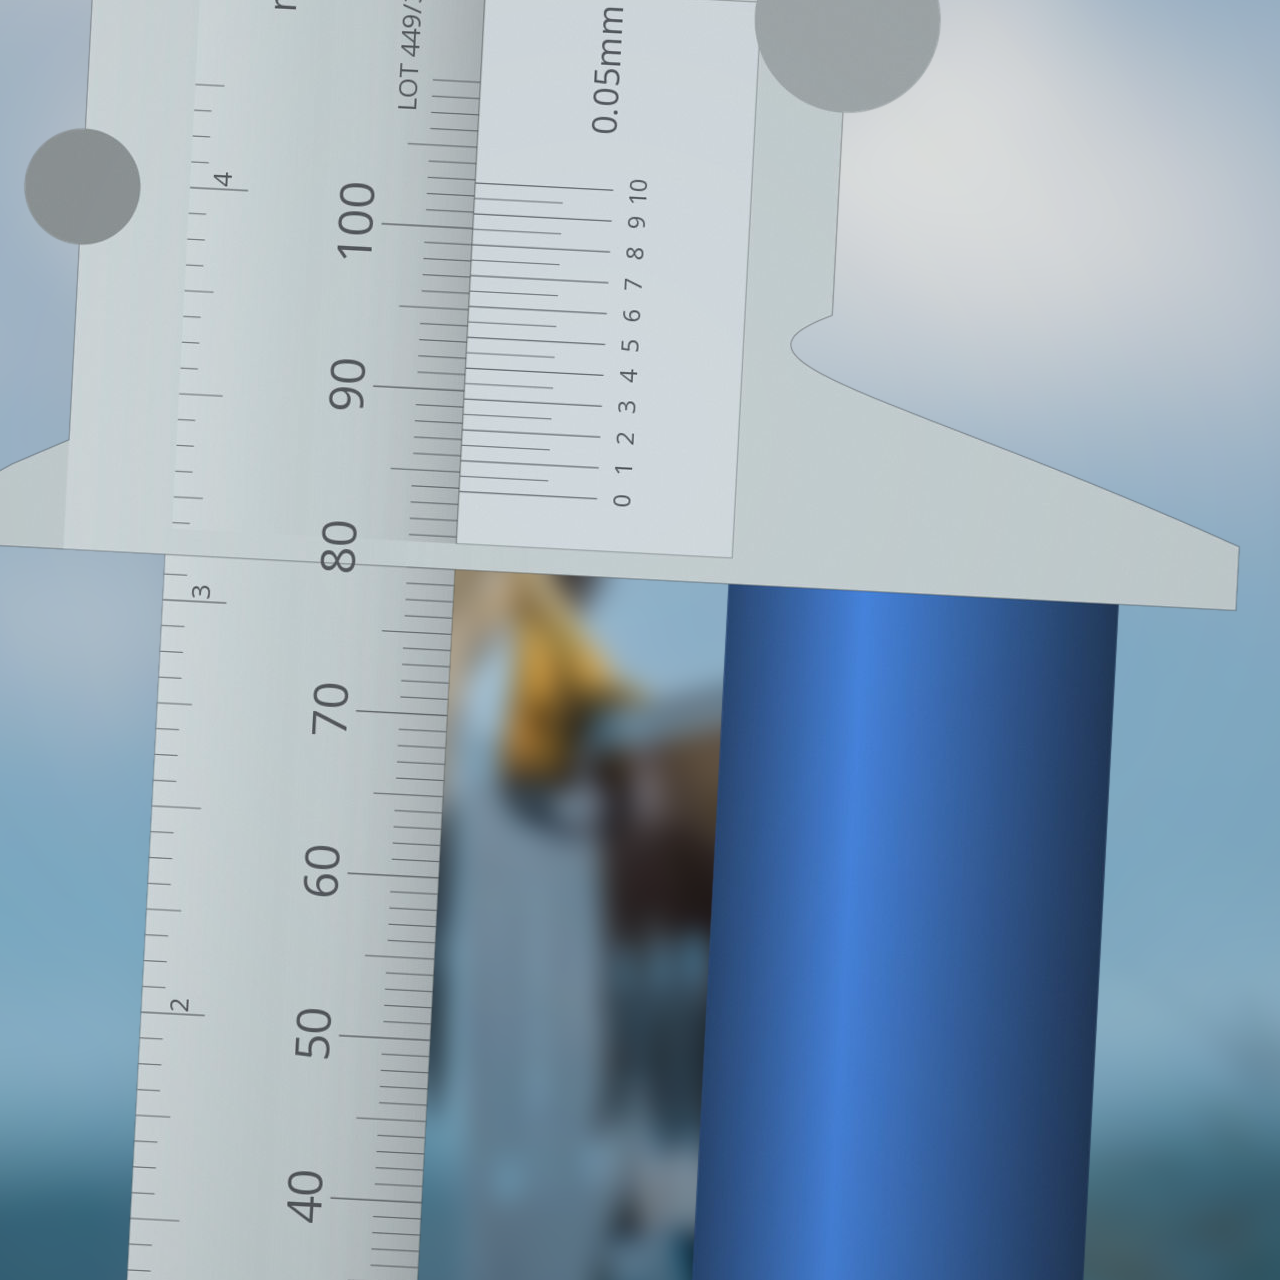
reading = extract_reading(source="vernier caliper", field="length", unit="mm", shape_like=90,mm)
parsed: 83.8,mm
